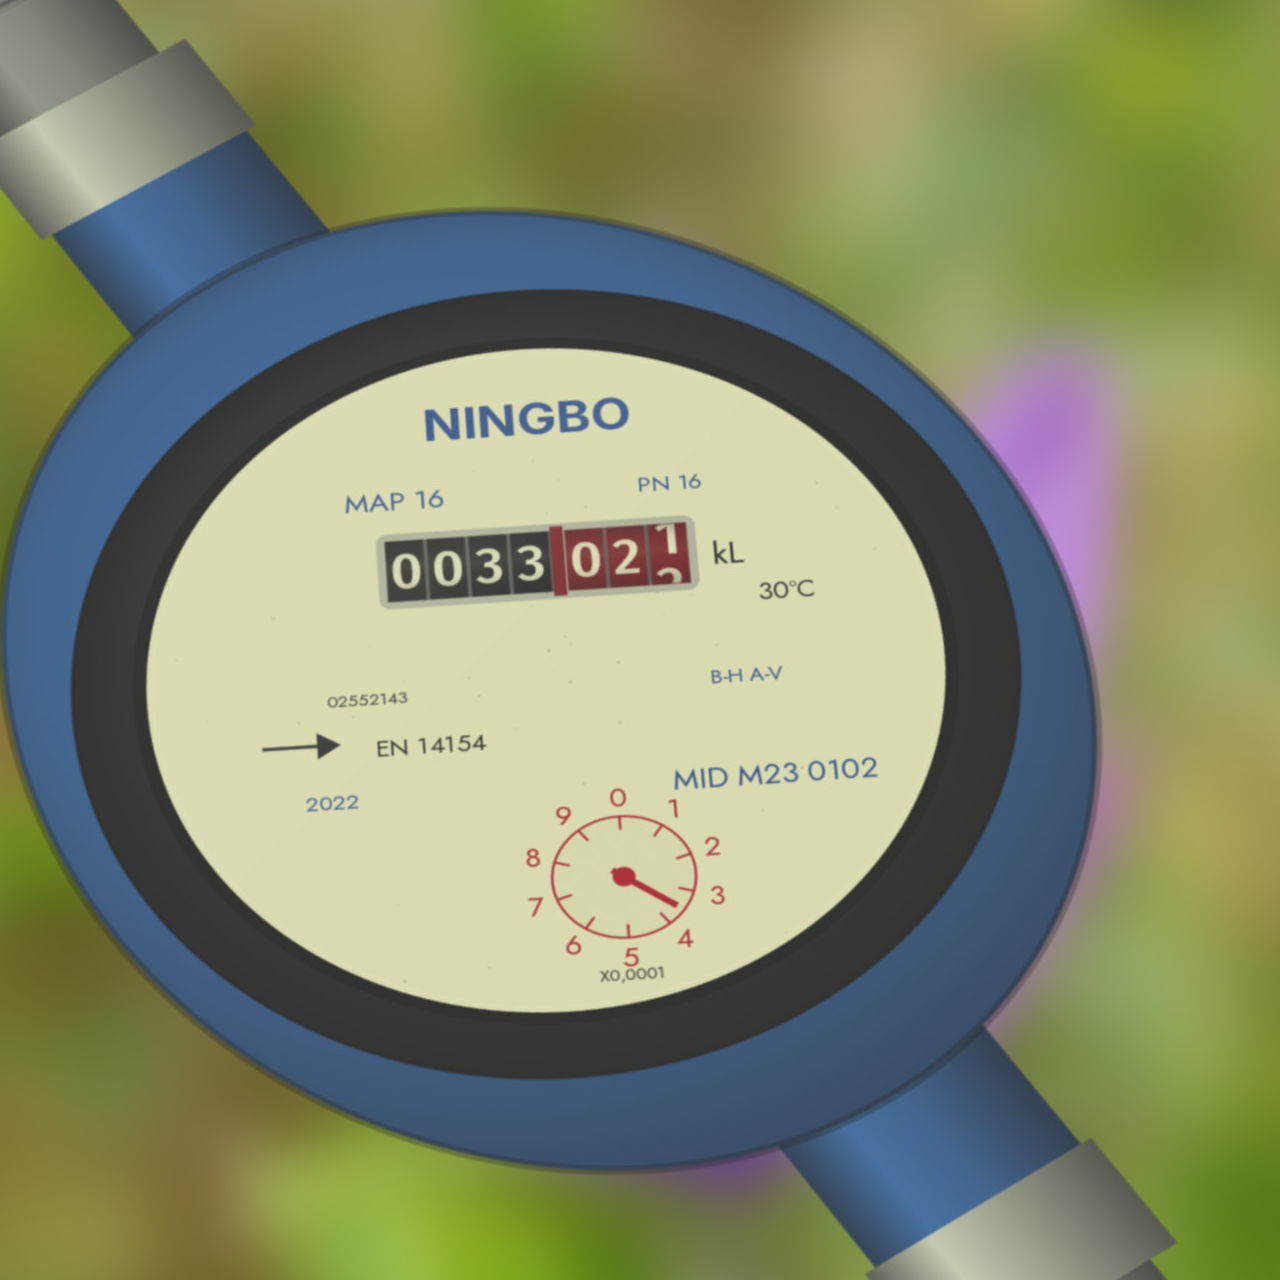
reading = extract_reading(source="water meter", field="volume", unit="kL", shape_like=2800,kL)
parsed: 33.0213,kL
